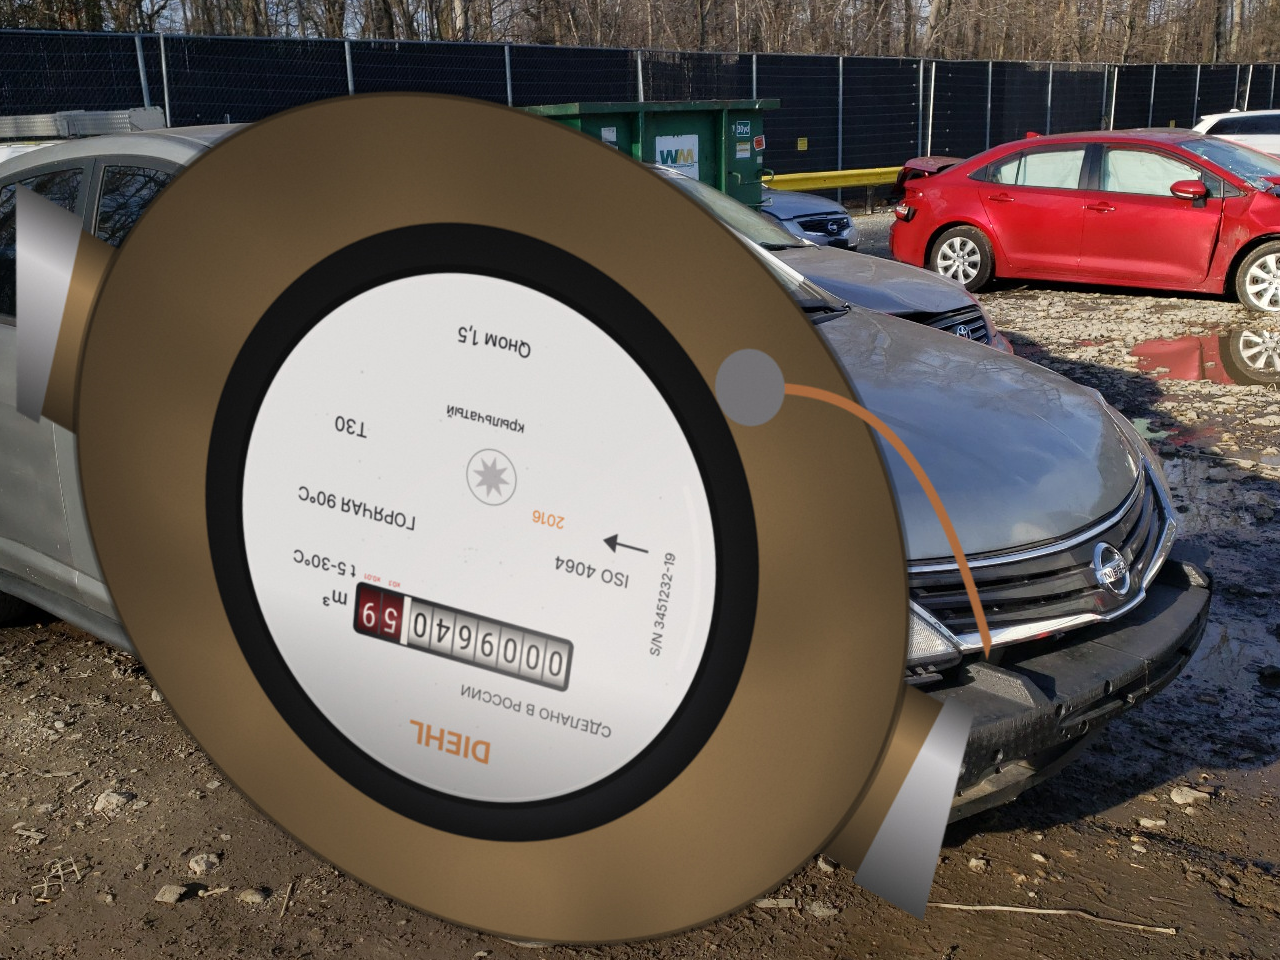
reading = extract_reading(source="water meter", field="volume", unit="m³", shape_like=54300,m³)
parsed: 9640.59,m³
